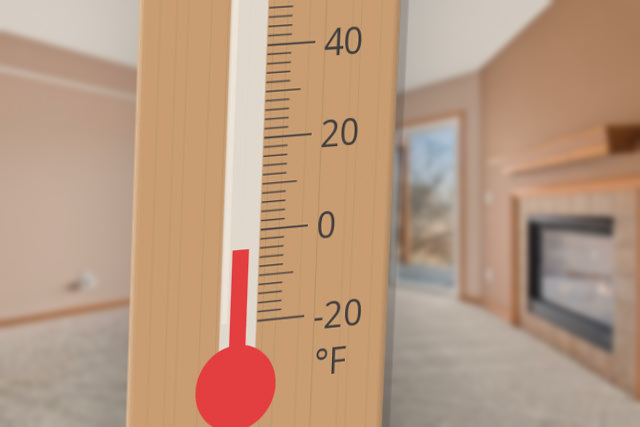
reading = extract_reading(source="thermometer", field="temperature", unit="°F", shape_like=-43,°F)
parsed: -4,°F
